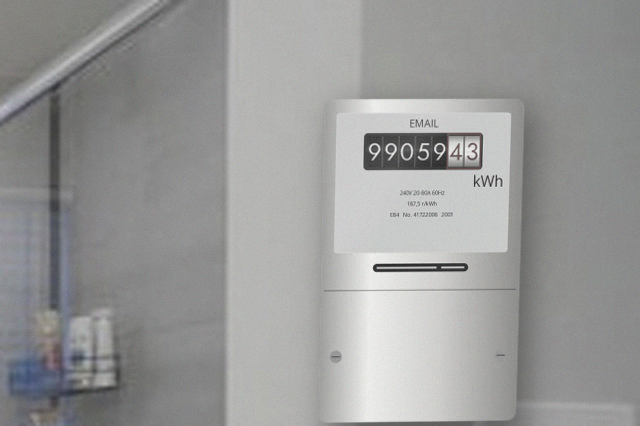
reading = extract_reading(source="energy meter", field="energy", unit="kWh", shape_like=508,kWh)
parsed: 99059.43,kWh
